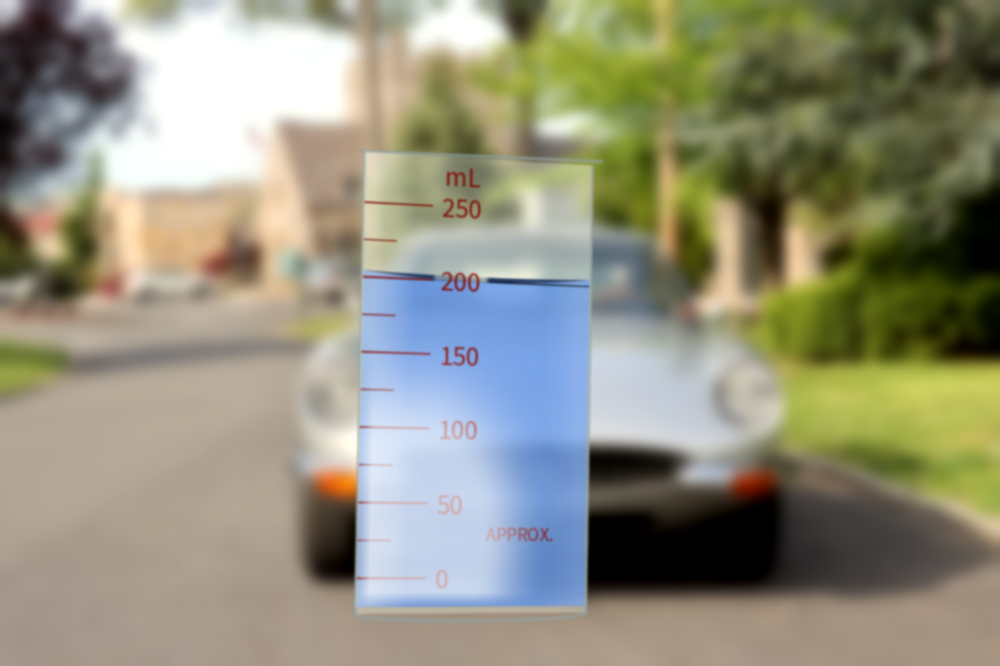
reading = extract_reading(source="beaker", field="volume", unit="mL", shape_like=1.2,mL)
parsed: 200,mL
